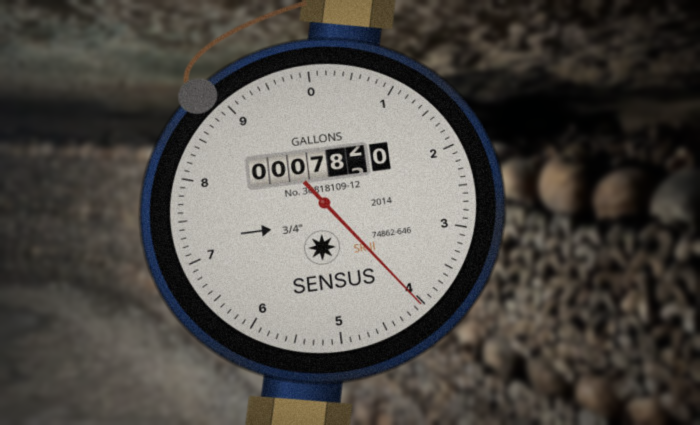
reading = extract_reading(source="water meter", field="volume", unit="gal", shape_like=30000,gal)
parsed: 7824.0,gal
